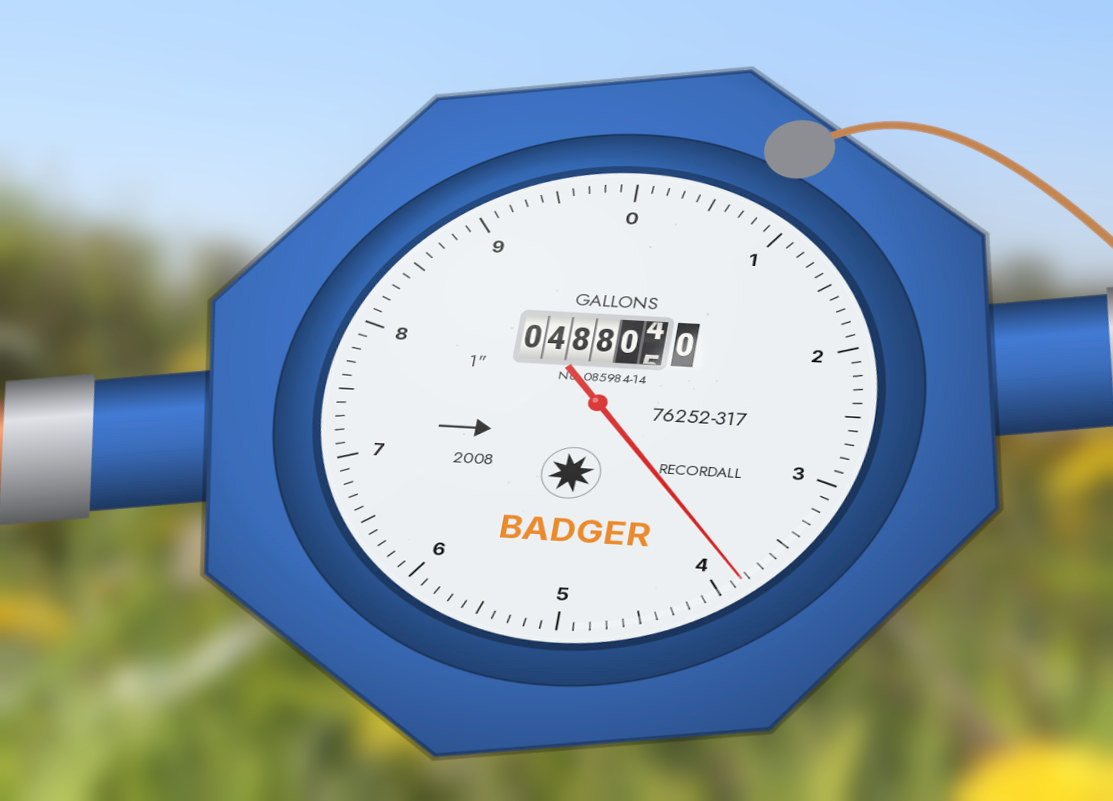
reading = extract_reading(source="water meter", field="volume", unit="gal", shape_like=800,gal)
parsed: 488043.8,gal
